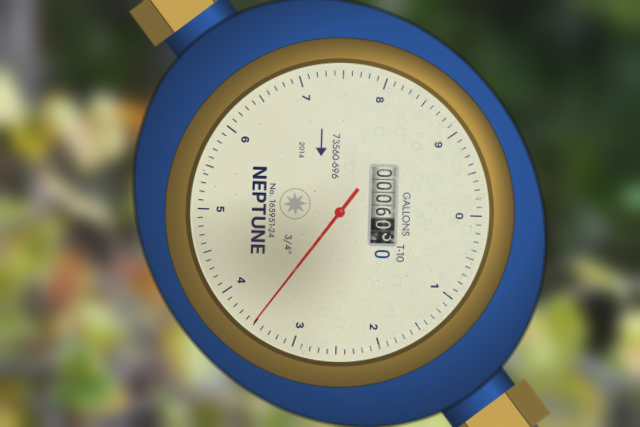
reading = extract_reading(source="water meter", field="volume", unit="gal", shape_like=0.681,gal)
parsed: 6033.5,gal
